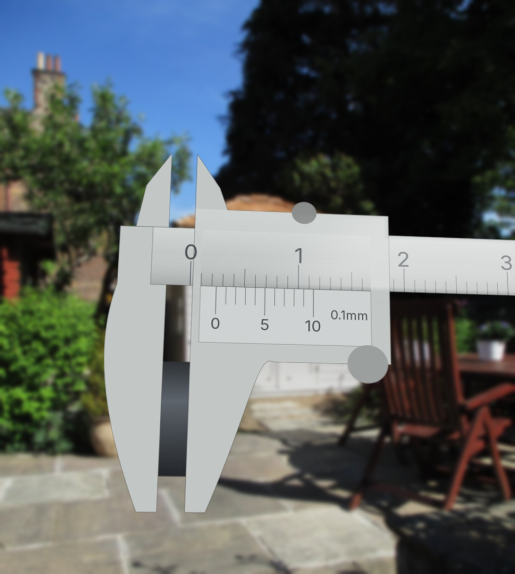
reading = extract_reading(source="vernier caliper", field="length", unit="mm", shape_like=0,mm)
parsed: 2.4,mm
